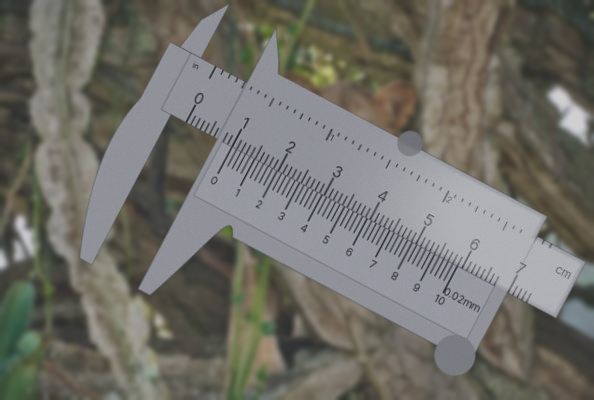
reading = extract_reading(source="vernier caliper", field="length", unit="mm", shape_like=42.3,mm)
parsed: 10.0,mm
